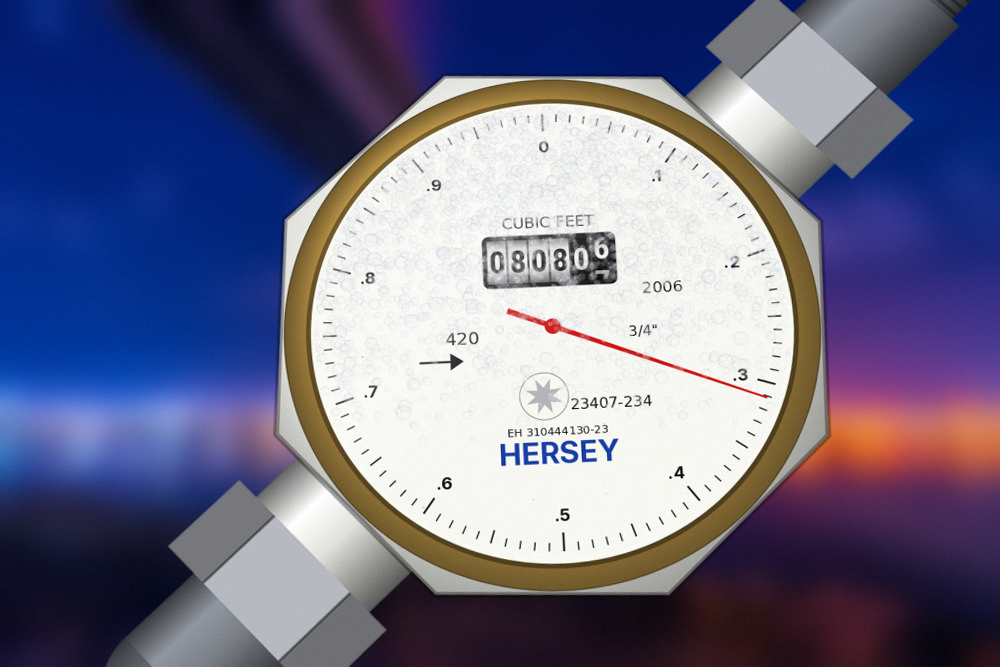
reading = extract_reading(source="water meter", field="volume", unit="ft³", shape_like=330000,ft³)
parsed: 80806.31,ft³
